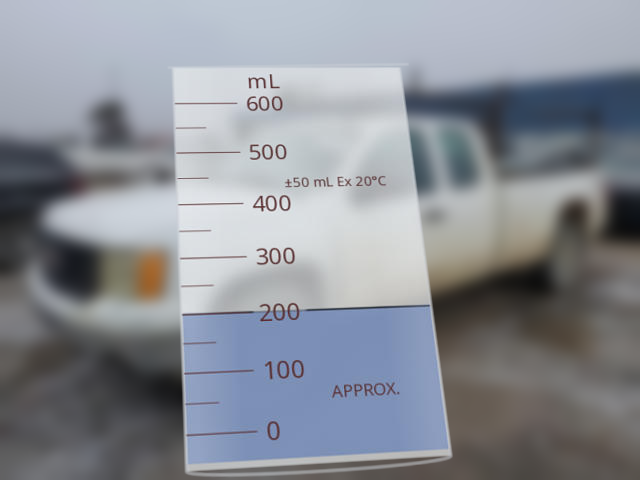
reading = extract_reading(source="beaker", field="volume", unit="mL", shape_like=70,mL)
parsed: 200,mL
